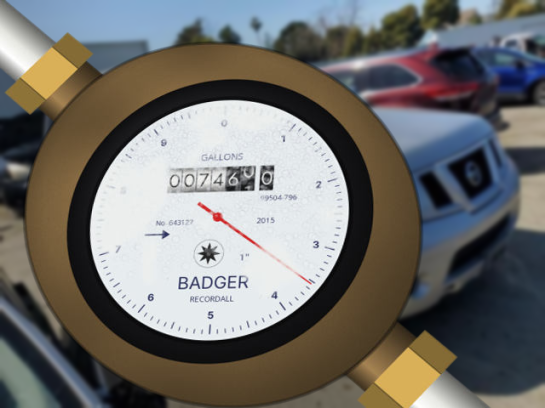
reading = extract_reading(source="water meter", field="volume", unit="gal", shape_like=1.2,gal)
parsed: 74603.5,gal
